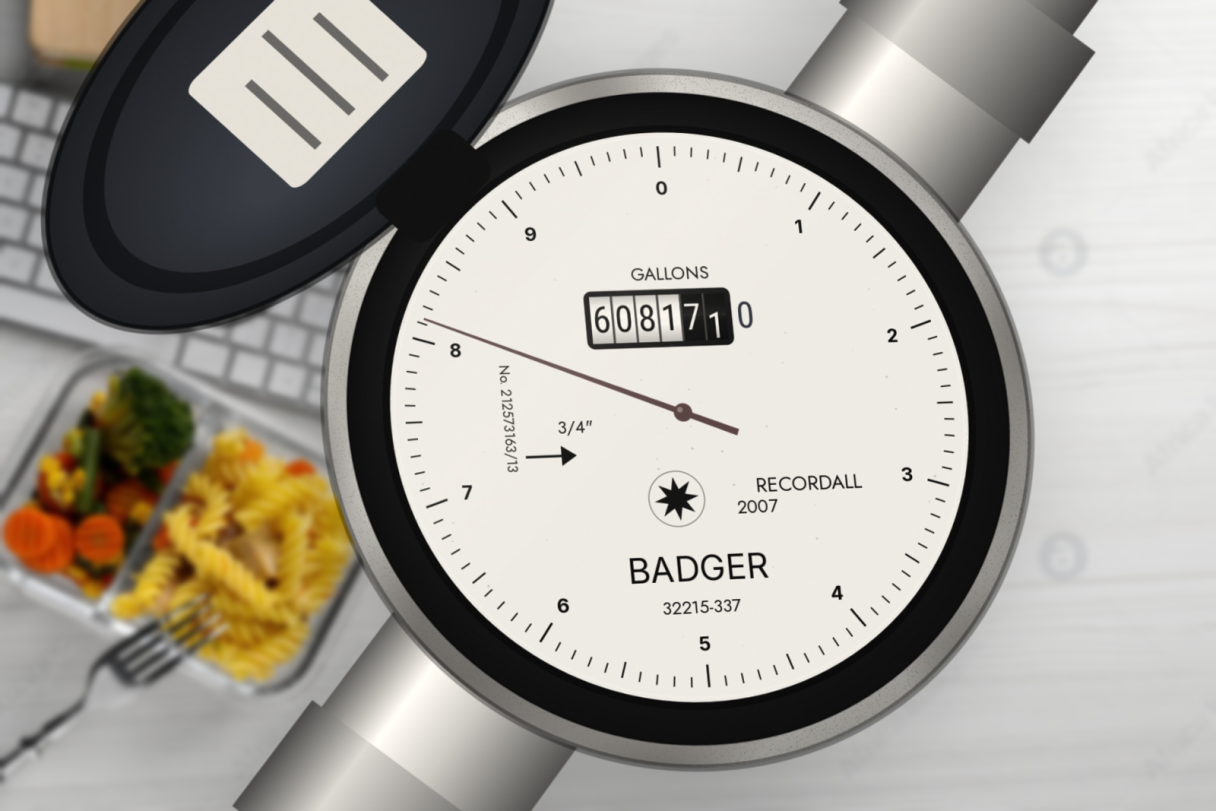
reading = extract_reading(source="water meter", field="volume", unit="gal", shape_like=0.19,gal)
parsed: 6081708.1,gal
